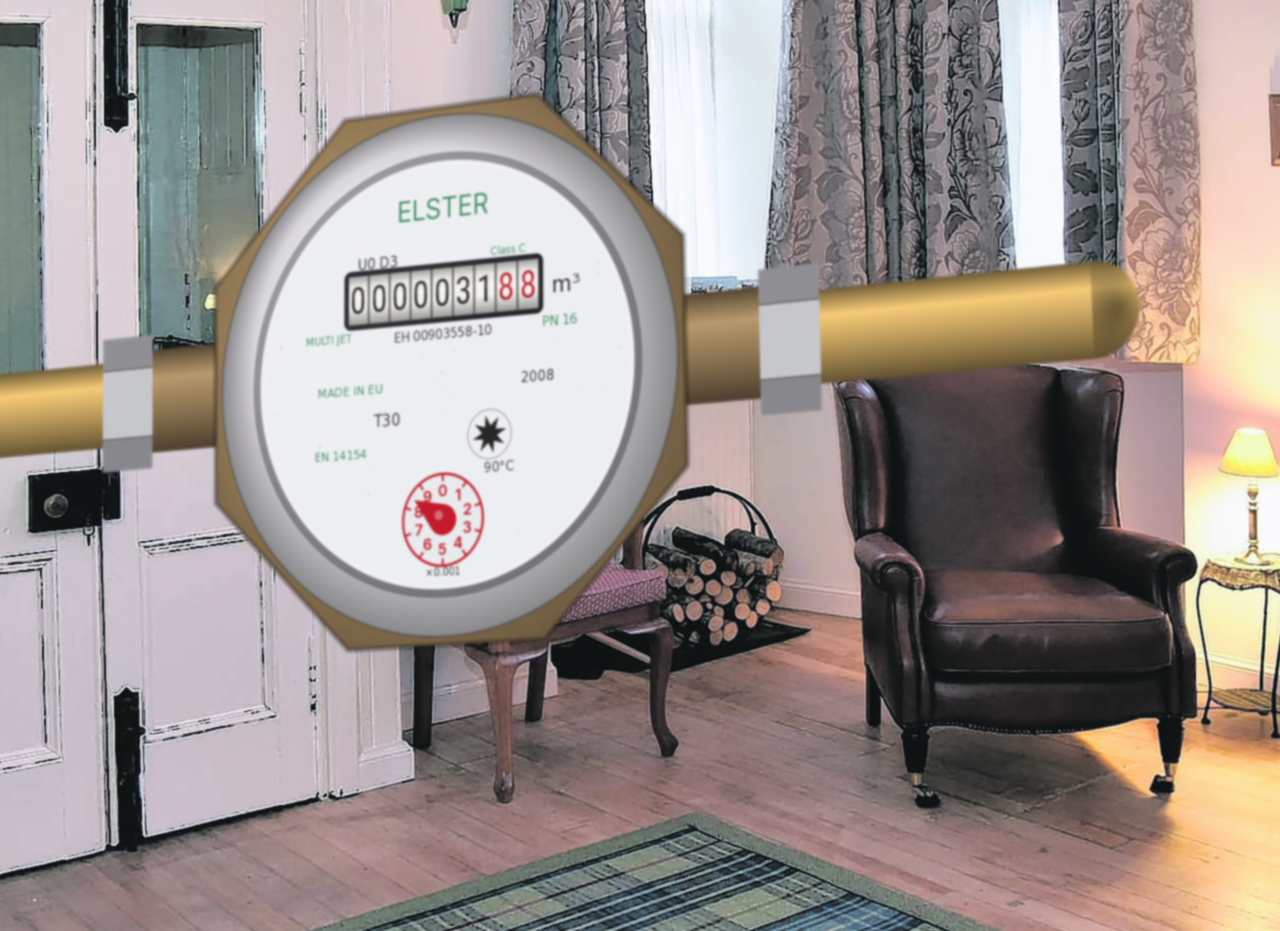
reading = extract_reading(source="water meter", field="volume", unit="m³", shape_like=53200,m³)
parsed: 31.888,m³
